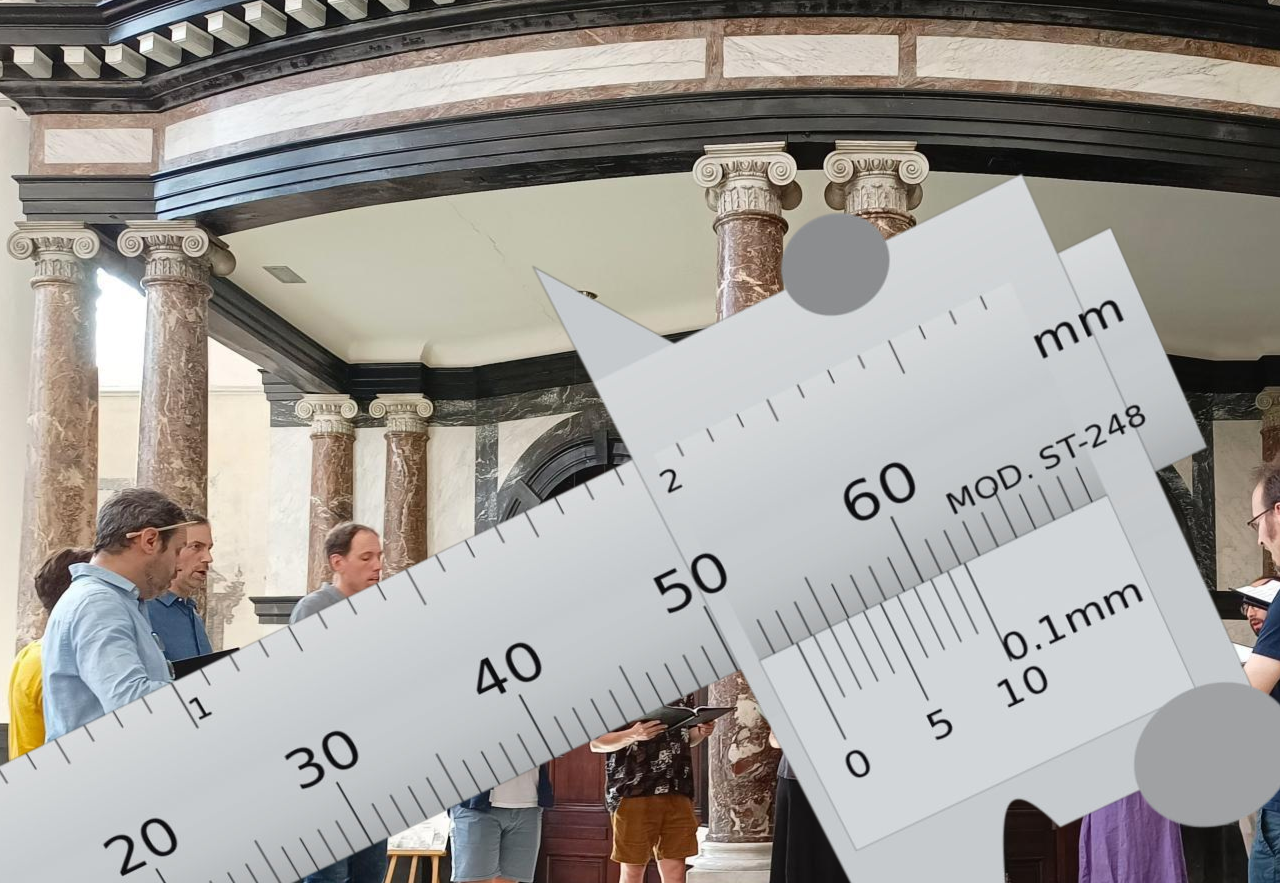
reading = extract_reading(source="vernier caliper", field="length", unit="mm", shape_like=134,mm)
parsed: 53.2,mm
